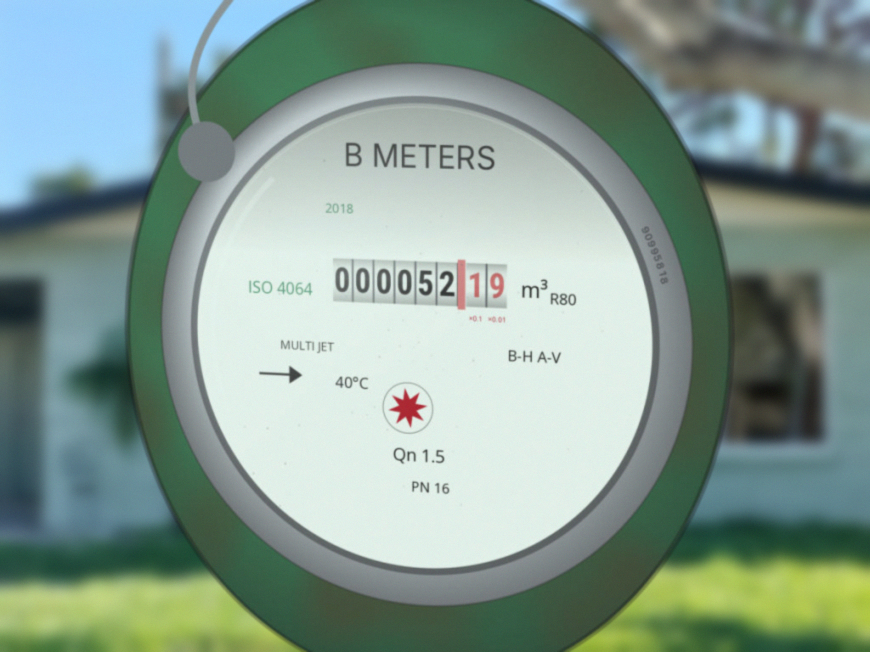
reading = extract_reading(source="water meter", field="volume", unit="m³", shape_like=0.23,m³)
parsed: 52.19,m³
